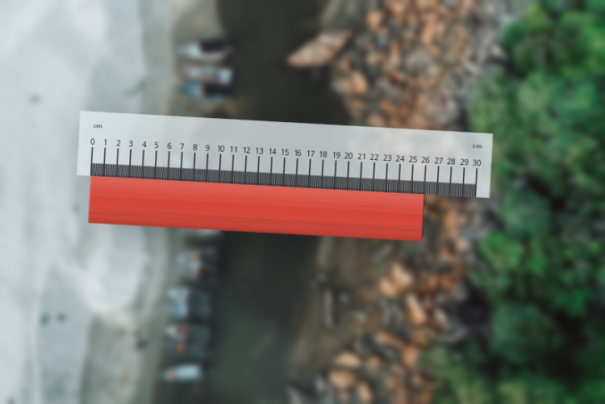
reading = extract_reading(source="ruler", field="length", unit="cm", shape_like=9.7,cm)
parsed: 26,cm
